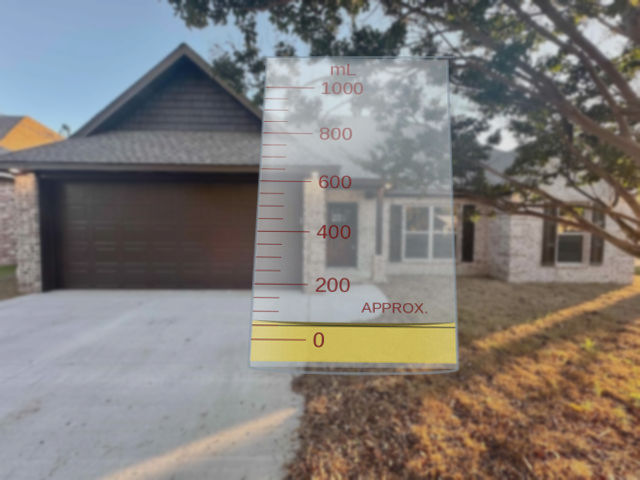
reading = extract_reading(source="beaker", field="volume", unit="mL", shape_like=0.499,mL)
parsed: 50,mL
